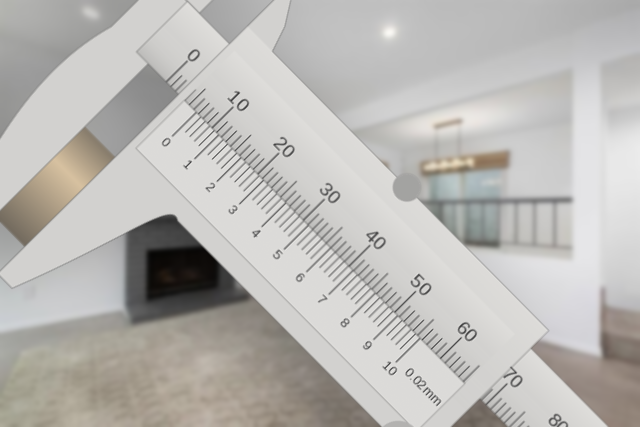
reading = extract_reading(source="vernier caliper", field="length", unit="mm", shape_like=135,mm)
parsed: 6.6,mm
